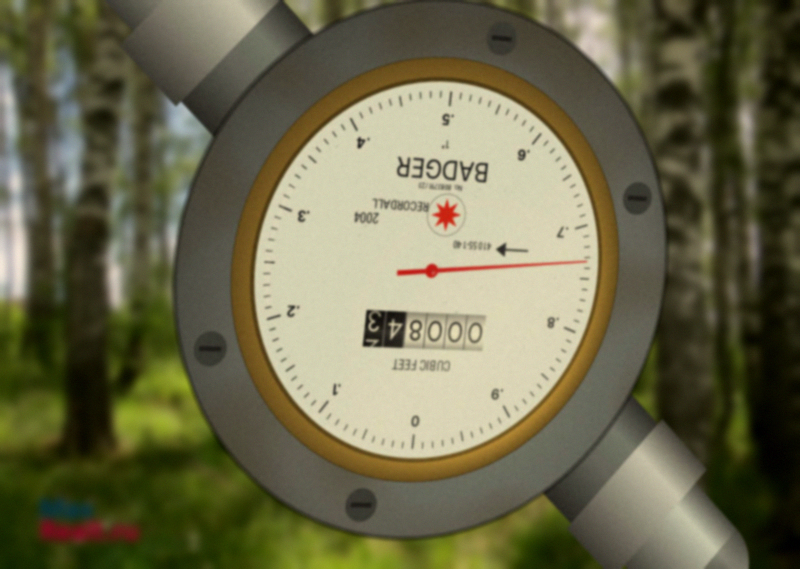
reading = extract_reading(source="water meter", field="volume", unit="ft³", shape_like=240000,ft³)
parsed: 842.73,ft³
